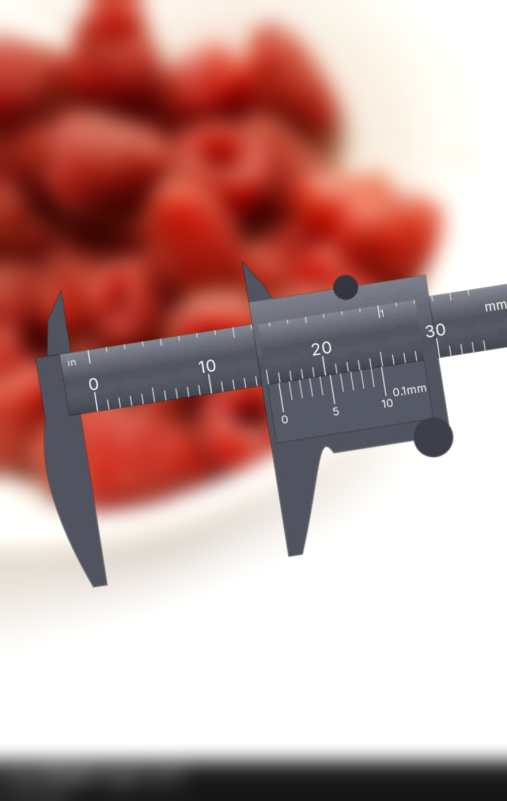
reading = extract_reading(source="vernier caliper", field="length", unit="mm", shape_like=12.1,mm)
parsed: 15.9,mm
